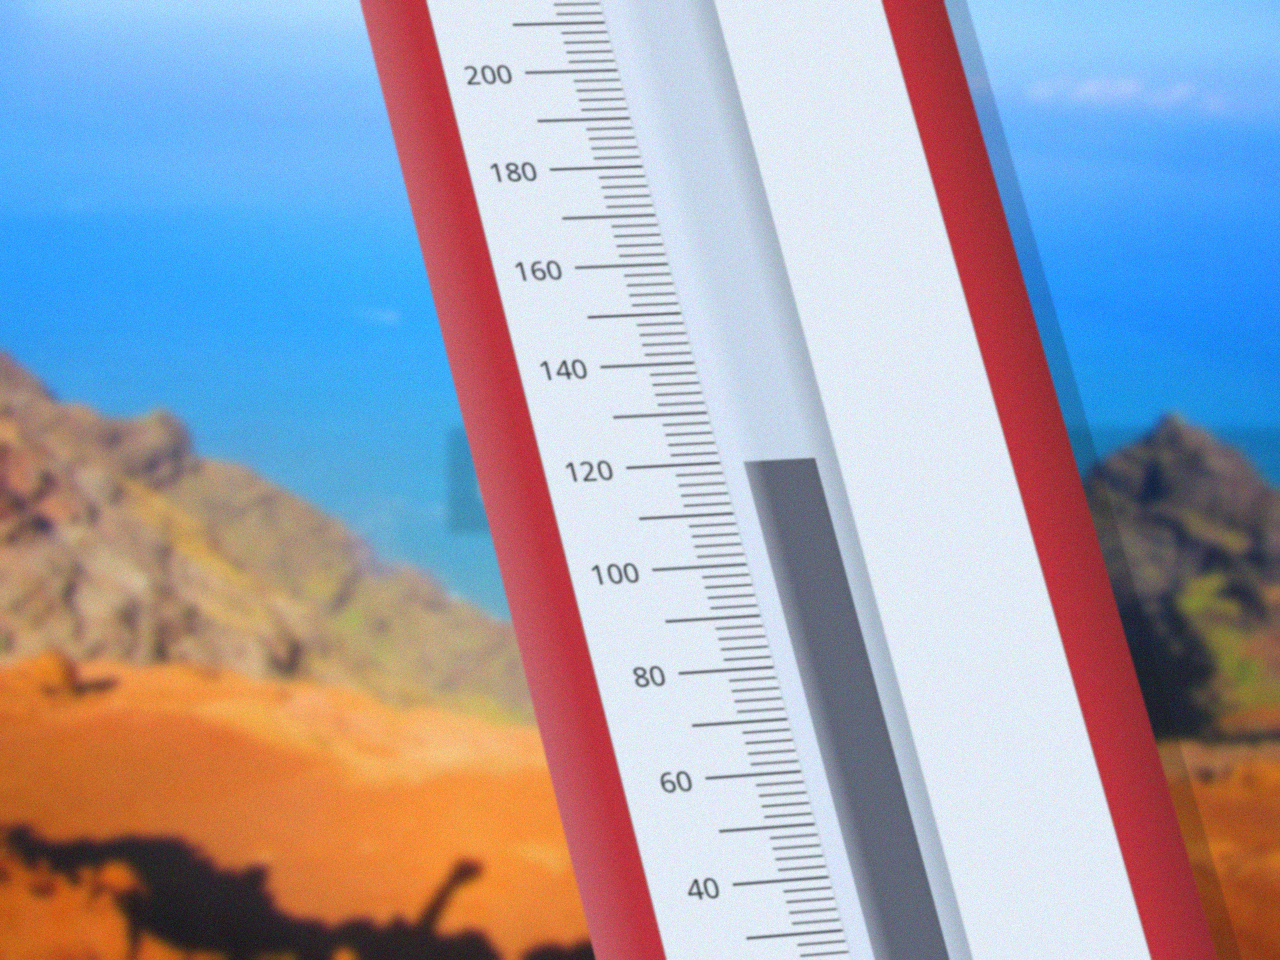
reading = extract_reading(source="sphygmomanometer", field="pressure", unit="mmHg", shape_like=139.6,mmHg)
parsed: 120,mmHg
